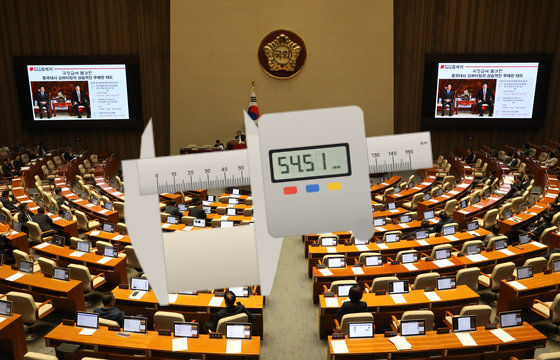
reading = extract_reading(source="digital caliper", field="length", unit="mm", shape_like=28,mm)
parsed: 54.51,mm
